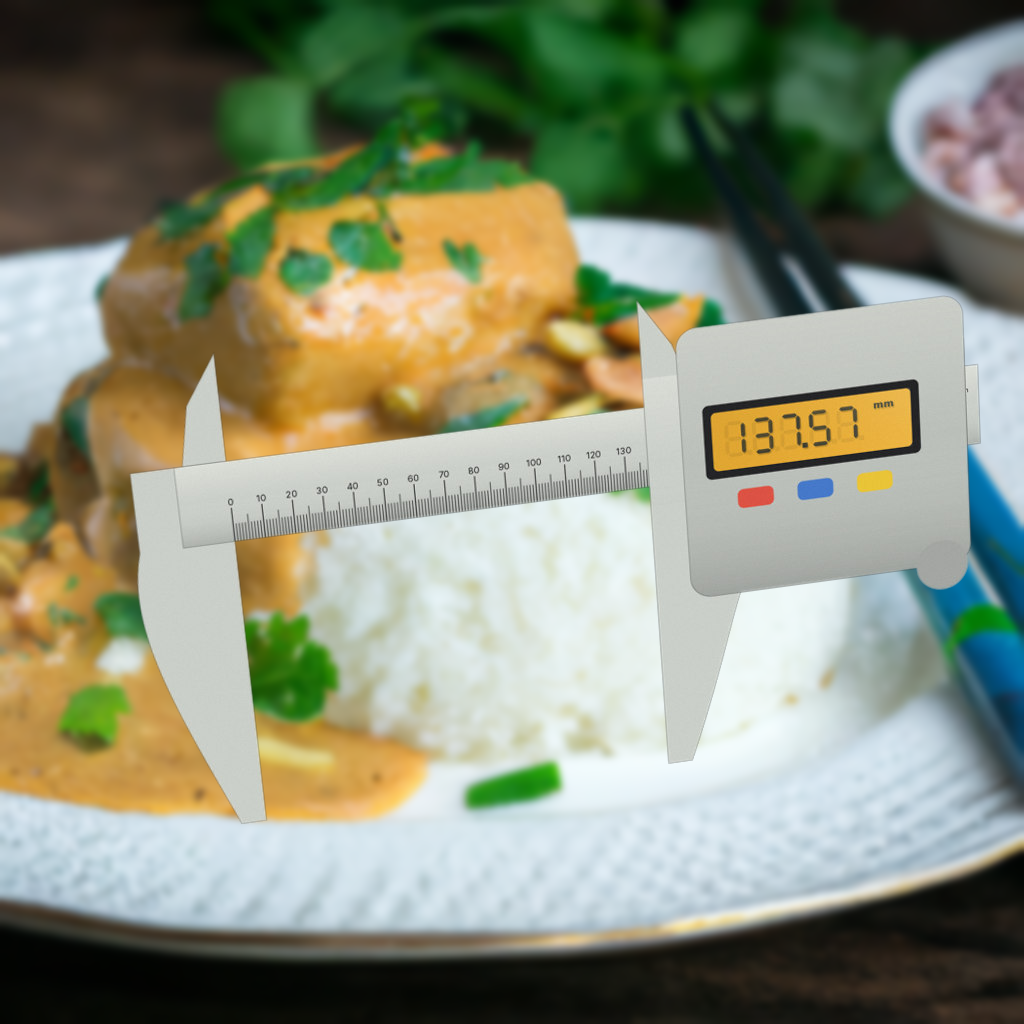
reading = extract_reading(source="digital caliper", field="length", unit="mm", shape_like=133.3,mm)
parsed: 137.57,mm
